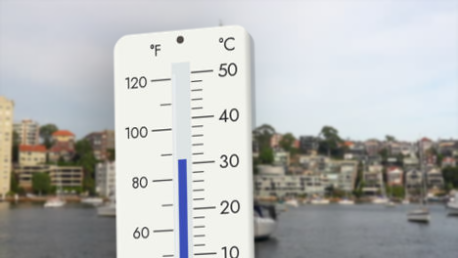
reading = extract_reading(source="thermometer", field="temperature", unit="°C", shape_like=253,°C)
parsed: 31,°C
